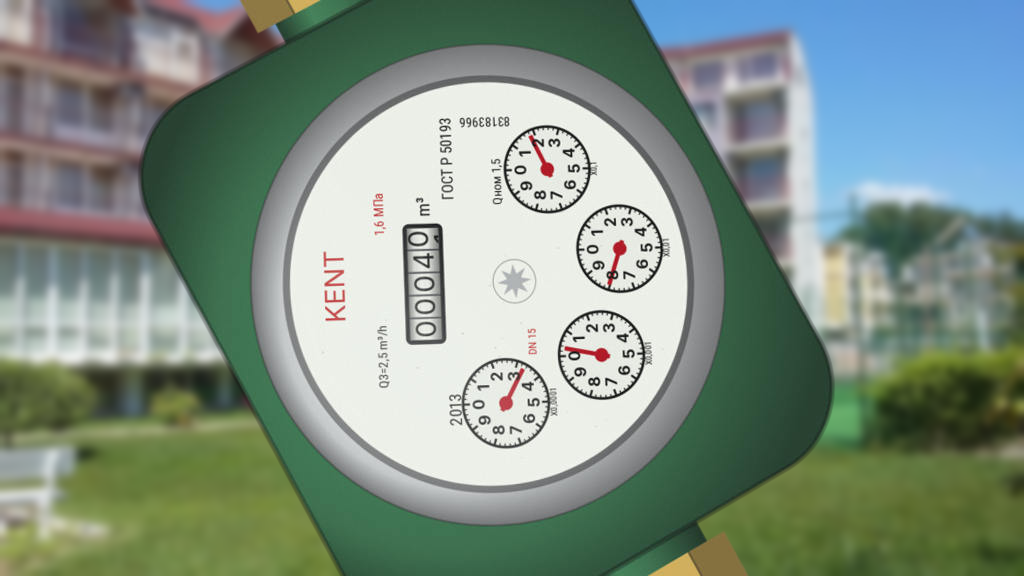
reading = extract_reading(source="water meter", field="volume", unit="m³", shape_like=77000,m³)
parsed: 40.1803,m³
